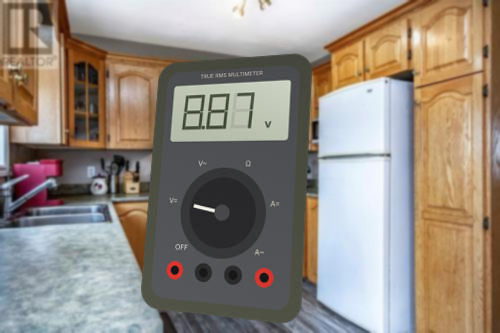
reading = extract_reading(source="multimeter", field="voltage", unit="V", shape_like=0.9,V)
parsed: 8.87,V
